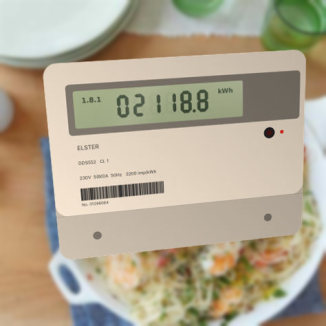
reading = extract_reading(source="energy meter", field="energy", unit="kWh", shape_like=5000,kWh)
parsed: 2118.8,kWh
